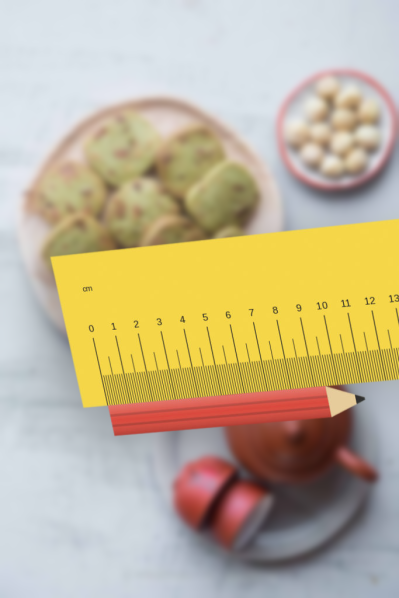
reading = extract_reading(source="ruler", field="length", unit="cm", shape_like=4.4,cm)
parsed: 11,cm
